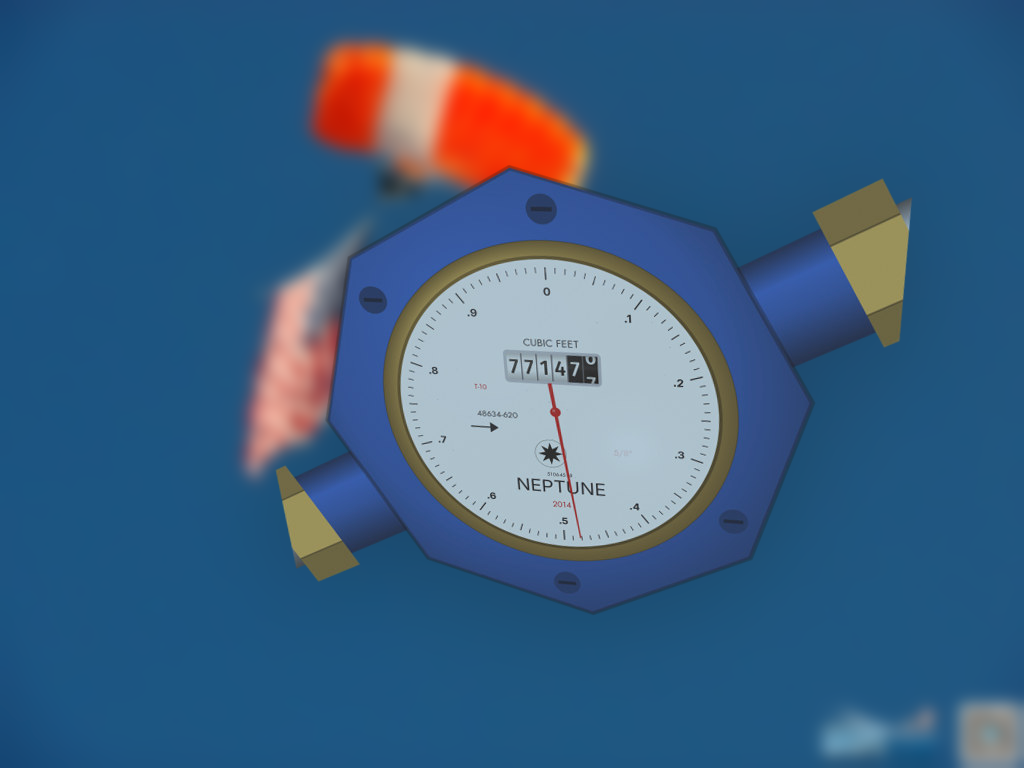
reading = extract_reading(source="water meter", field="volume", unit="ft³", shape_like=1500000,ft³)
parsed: 771476.48,ft³
